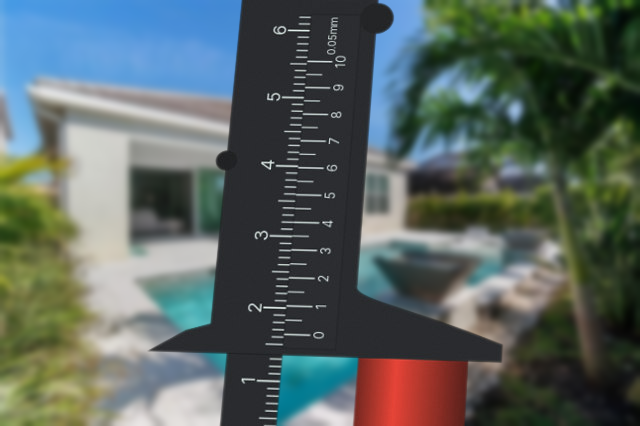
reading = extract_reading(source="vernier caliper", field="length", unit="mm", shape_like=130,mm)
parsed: 16.4,mm
